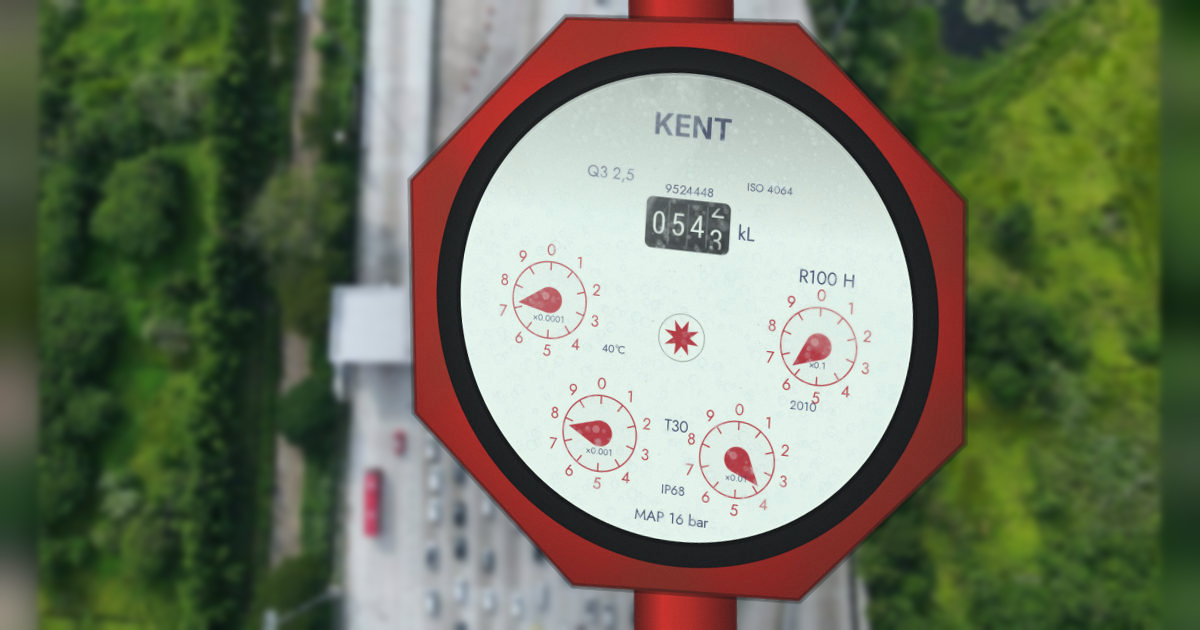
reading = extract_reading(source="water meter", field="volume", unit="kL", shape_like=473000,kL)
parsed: 542.6377,kL
